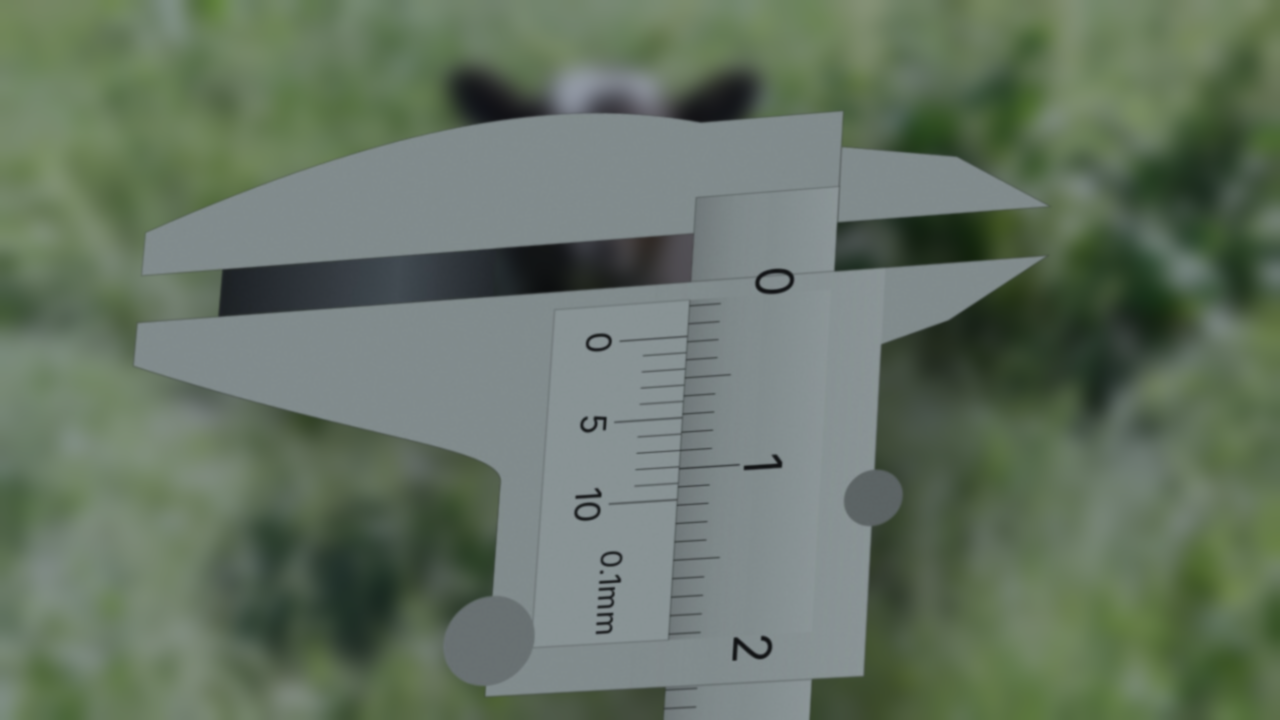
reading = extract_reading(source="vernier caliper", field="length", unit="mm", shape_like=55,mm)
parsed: 2.7,mm
